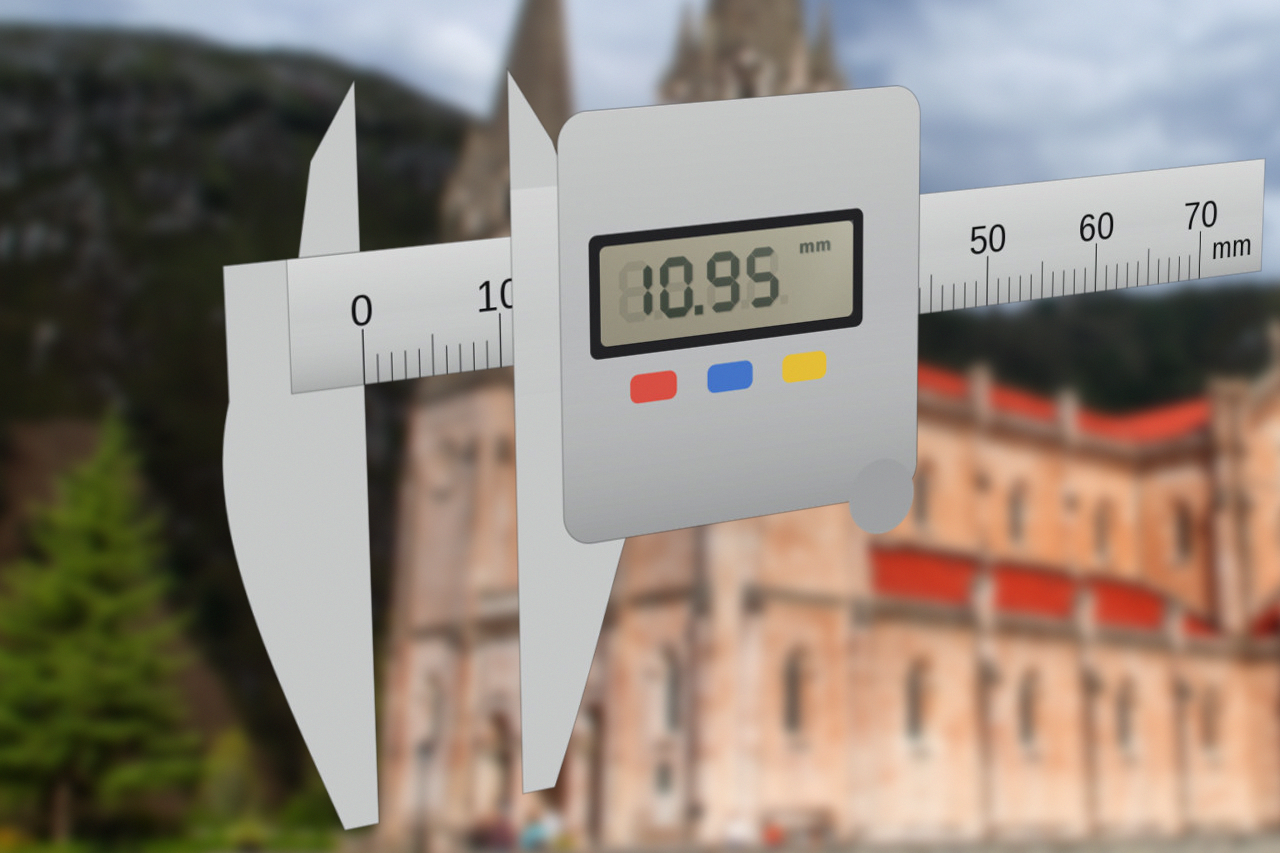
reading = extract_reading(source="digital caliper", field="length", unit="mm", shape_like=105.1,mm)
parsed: 10.95,mm
